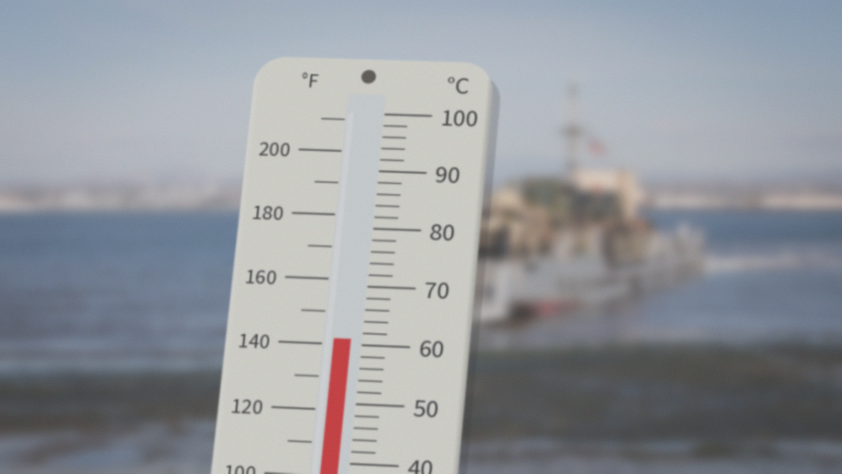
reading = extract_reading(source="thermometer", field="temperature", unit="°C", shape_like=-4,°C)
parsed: 61,°C
